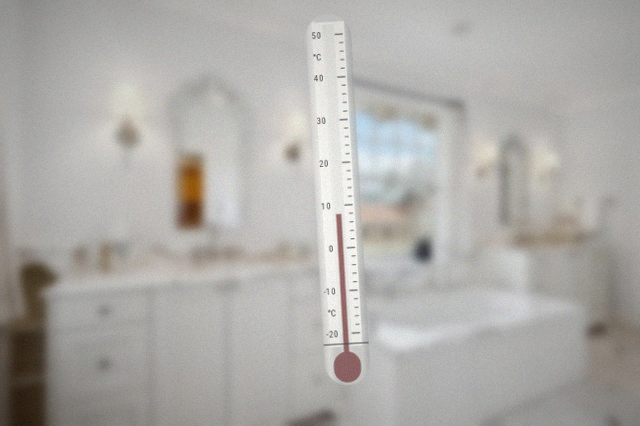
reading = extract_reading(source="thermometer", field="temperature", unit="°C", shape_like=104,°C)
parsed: 8,°C
